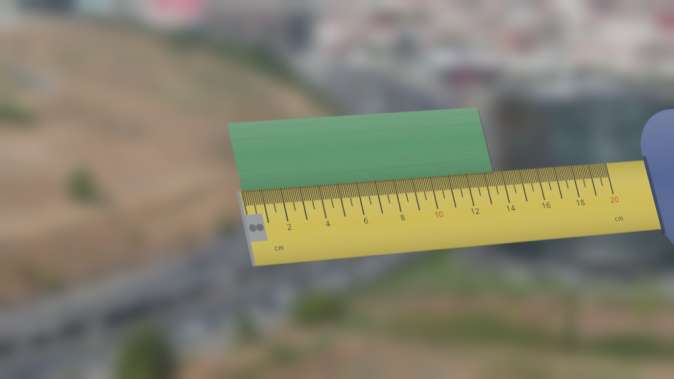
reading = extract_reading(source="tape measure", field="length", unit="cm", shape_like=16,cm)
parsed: 13.5,cm
